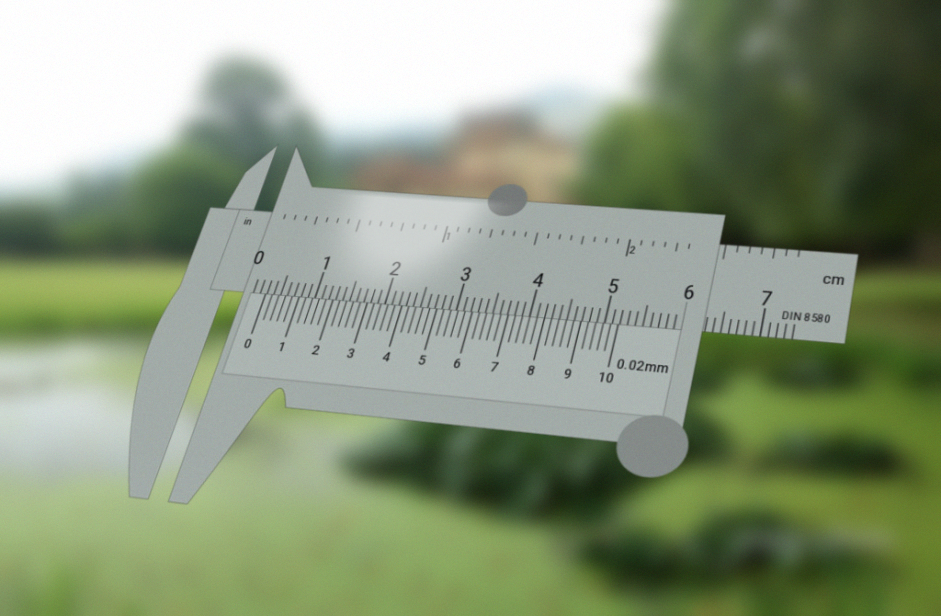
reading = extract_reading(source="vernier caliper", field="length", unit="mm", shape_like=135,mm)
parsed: 2.8,mm
